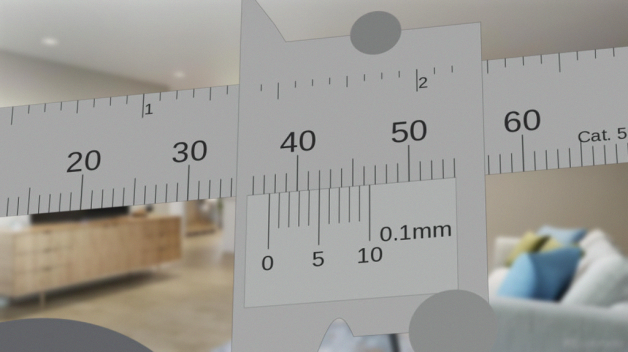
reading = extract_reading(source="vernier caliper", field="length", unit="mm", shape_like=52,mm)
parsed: 37.5,mm
